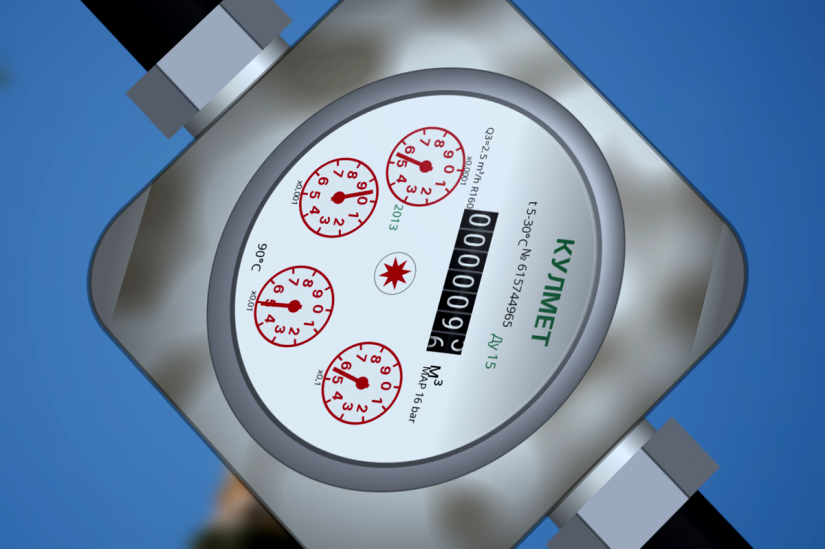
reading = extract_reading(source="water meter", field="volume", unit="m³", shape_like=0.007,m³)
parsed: 95.5495,m³
